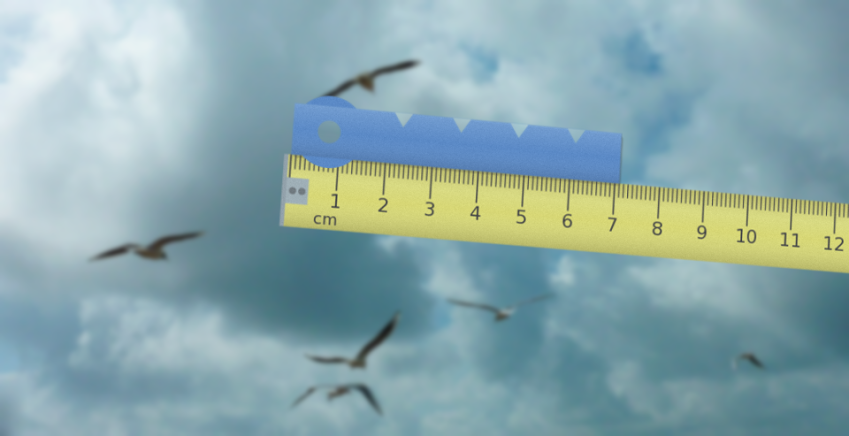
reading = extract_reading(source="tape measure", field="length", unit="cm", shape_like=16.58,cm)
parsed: 7.1,cm
